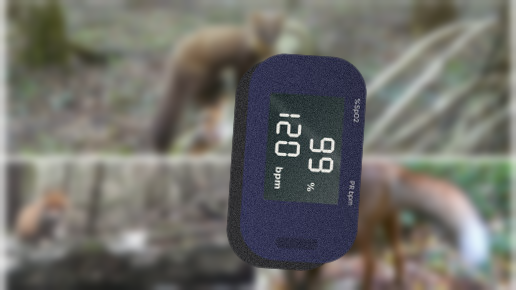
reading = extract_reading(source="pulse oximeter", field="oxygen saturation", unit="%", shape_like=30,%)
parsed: 99,%
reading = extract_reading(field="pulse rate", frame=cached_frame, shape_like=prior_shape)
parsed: 120,bpm
